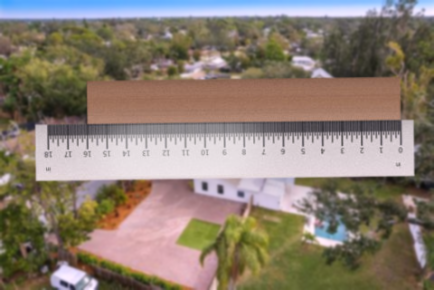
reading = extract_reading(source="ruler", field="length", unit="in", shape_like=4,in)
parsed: 16,in
